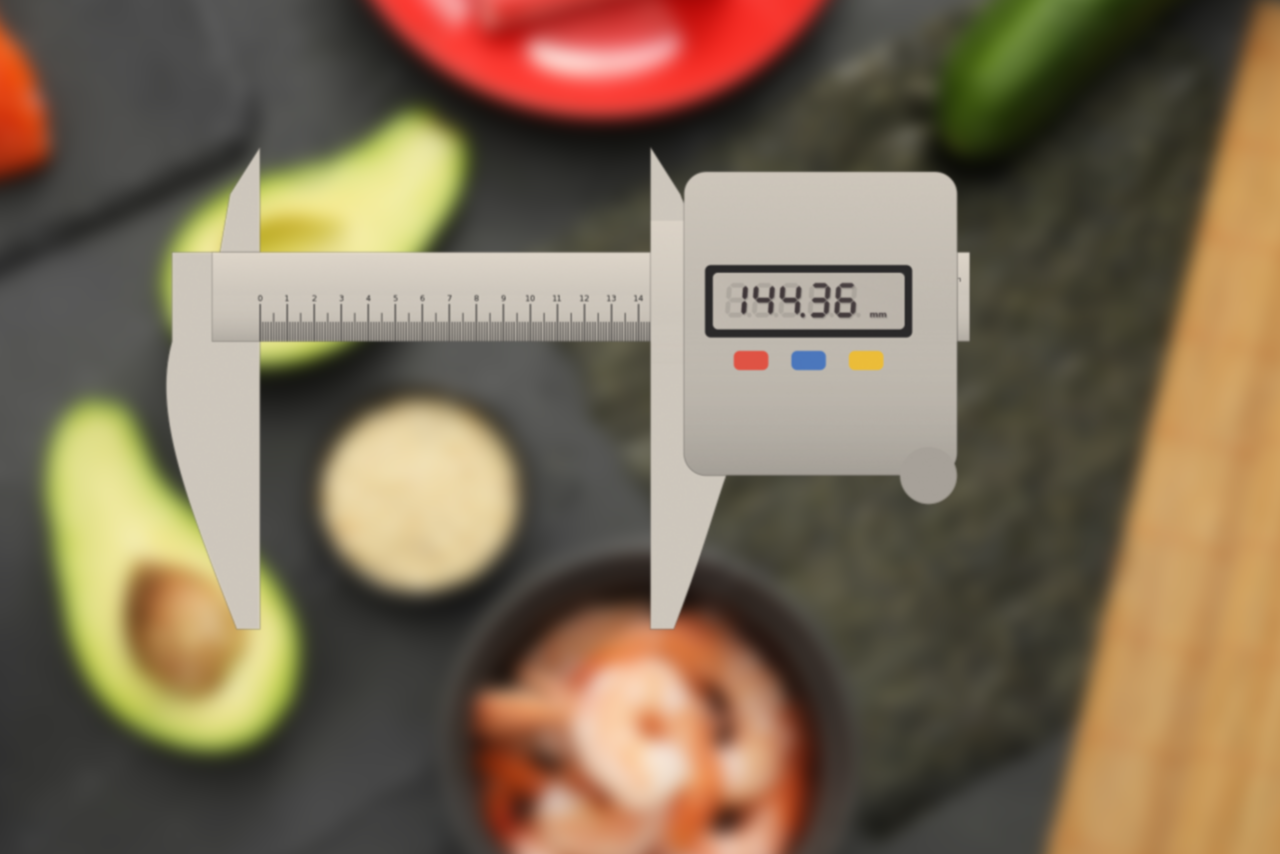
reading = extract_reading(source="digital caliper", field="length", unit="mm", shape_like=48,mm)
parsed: 144.36,mm
